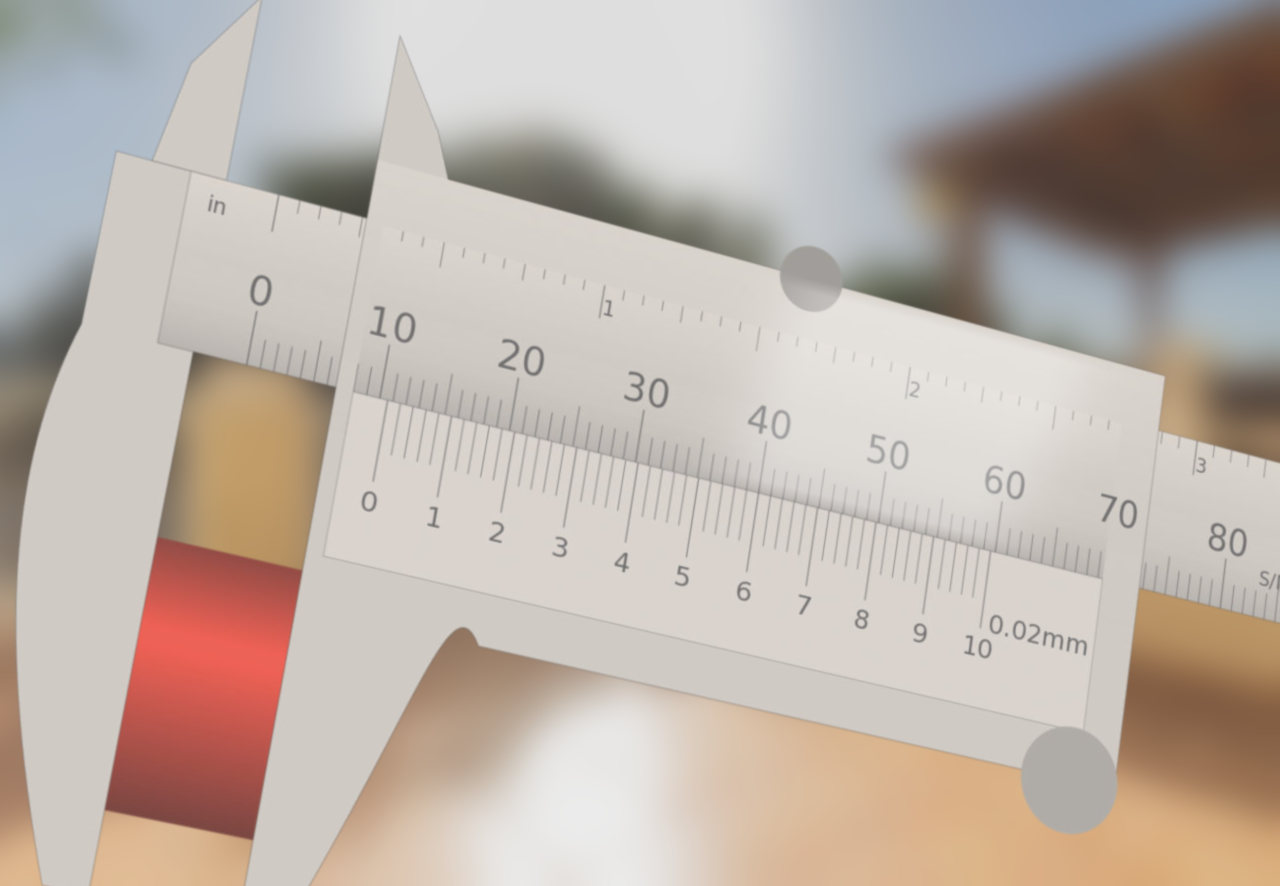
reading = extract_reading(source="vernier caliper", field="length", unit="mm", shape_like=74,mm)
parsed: 10.6,mm
